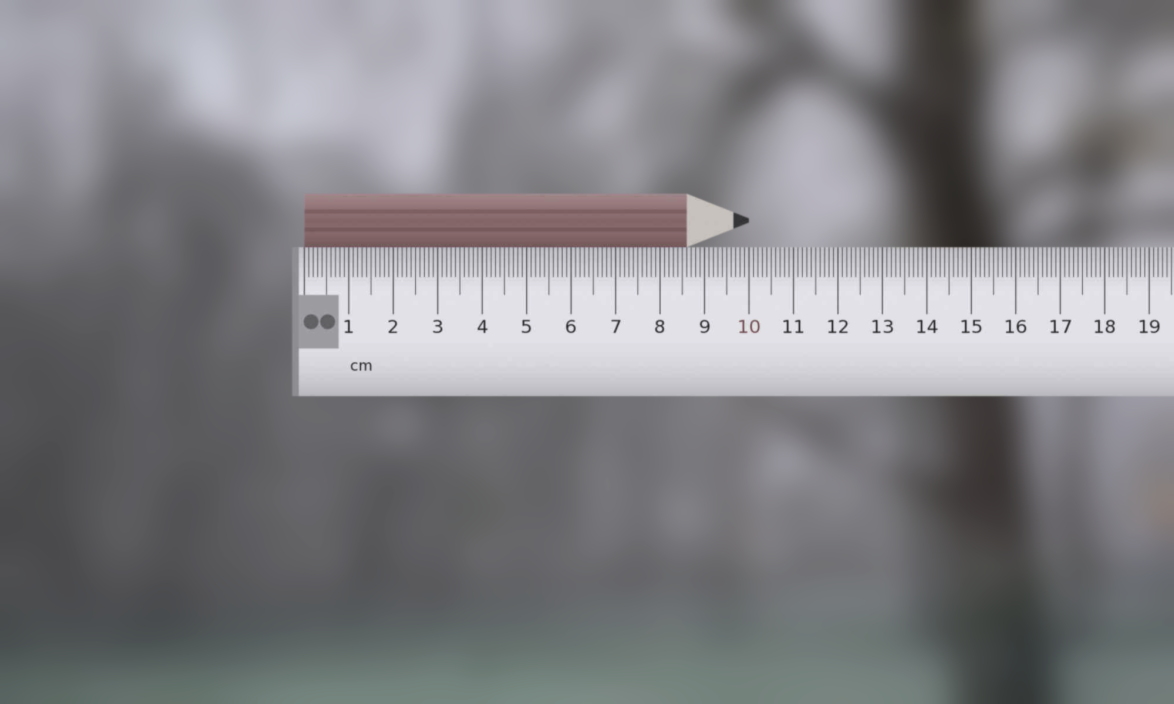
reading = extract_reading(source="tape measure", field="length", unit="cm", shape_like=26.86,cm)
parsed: 10,cm
